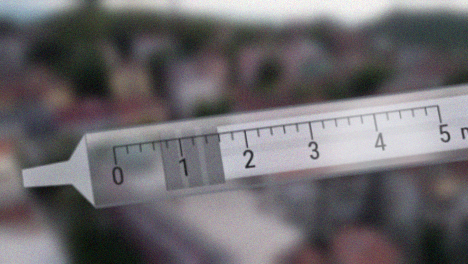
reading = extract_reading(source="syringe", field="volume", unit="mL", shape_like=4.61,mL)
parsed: 0.7,mL
